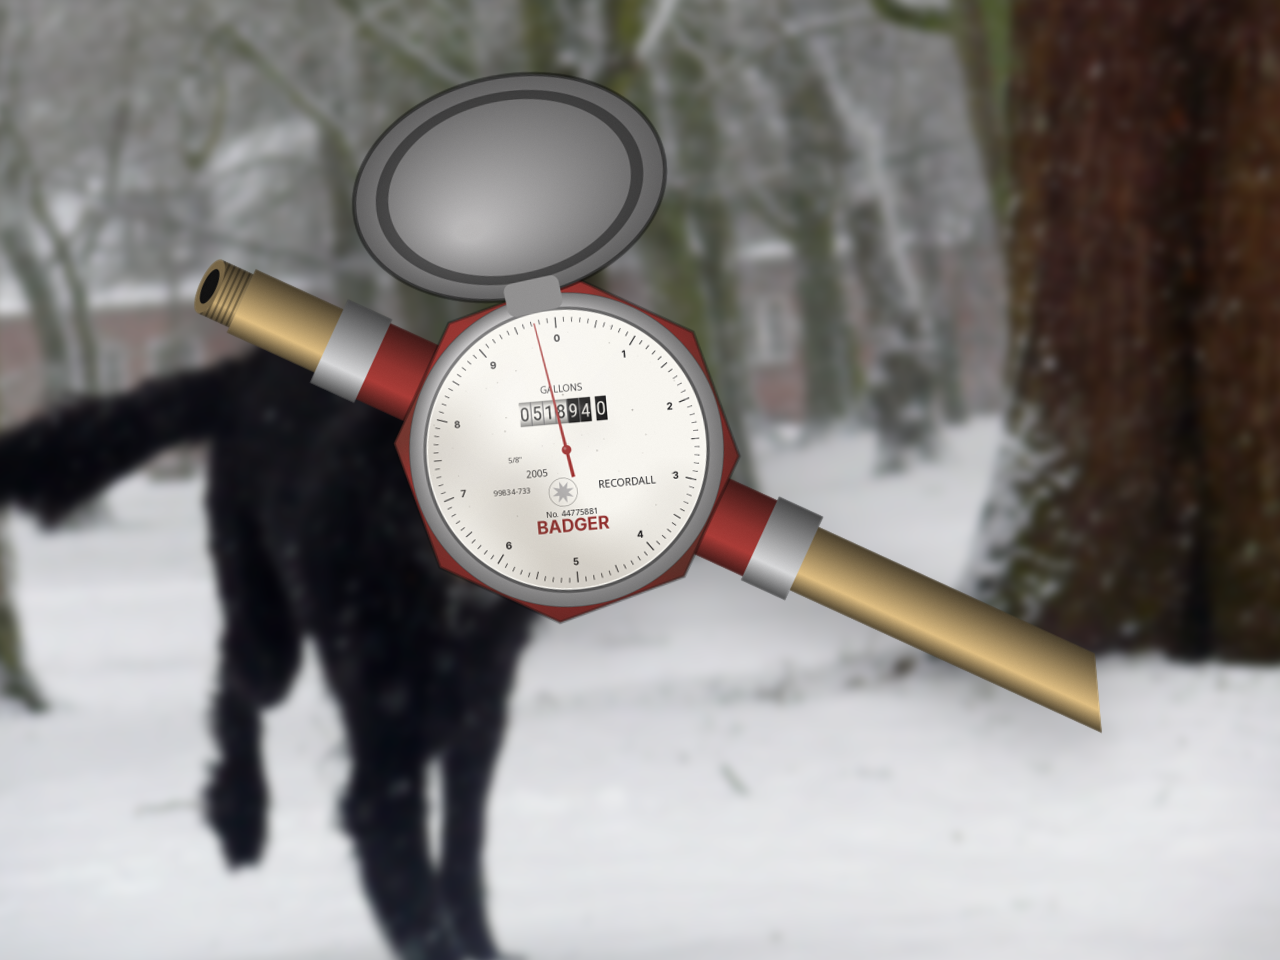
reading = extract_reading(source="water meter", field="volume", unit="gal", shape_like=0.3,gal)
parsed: 518939.7,gal
